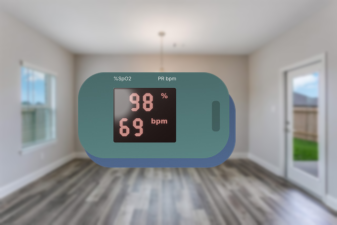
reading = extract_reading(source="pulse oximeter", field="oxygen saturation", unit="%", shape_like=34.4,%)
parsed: 98,%
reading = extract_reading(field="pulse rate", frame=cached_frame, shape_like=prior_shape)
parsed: 69,bpm
